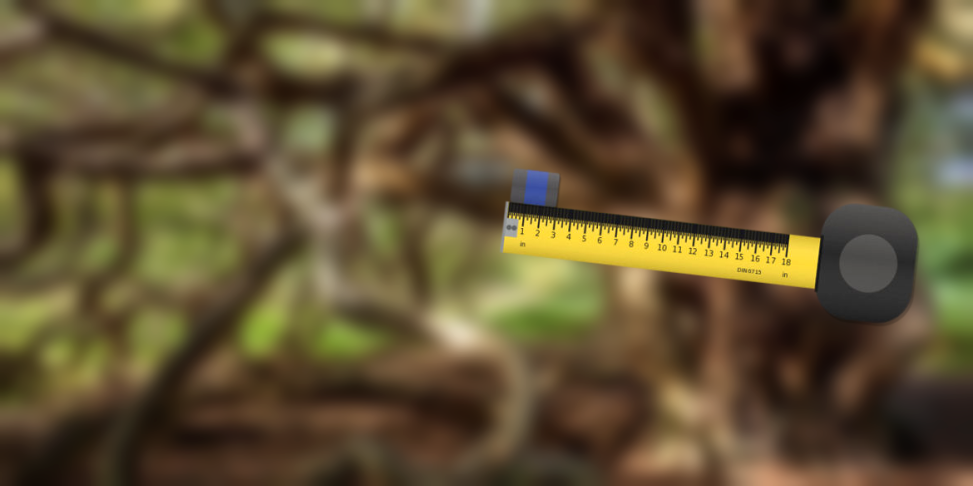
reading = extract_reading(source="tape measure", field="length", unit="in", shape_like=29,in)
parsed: 3,in
